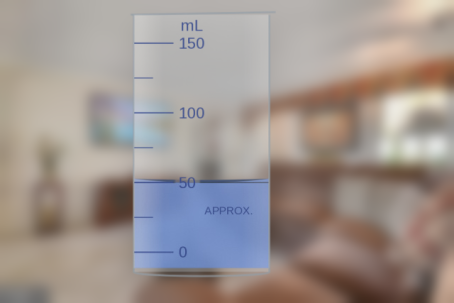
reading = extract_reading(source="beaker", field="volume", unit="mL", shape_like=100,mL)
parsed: 50,mL
